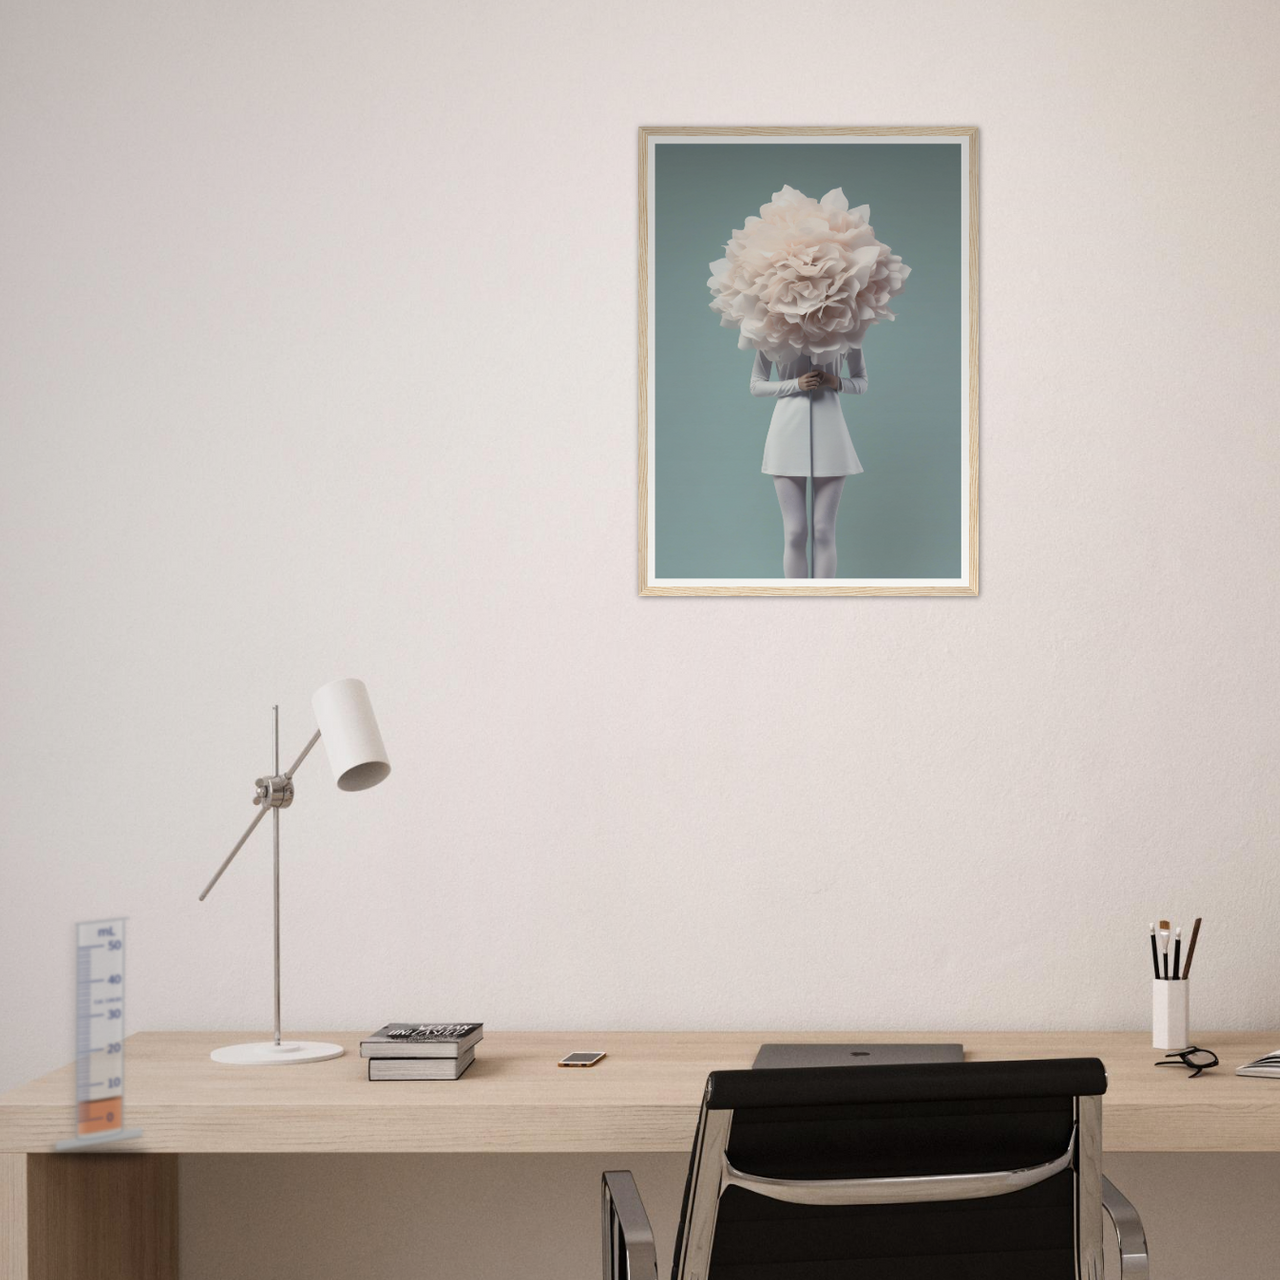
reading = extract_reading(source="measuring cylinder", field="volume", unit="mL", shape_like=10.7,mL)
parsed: 5,mL
